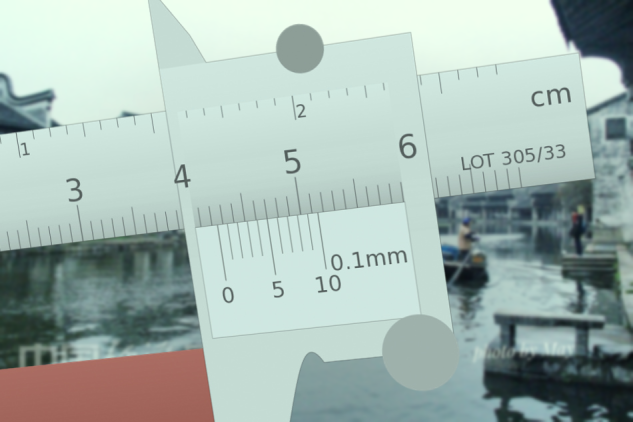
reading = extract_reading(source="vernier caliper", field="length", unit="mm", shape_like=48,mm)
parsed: 42.5,mm
